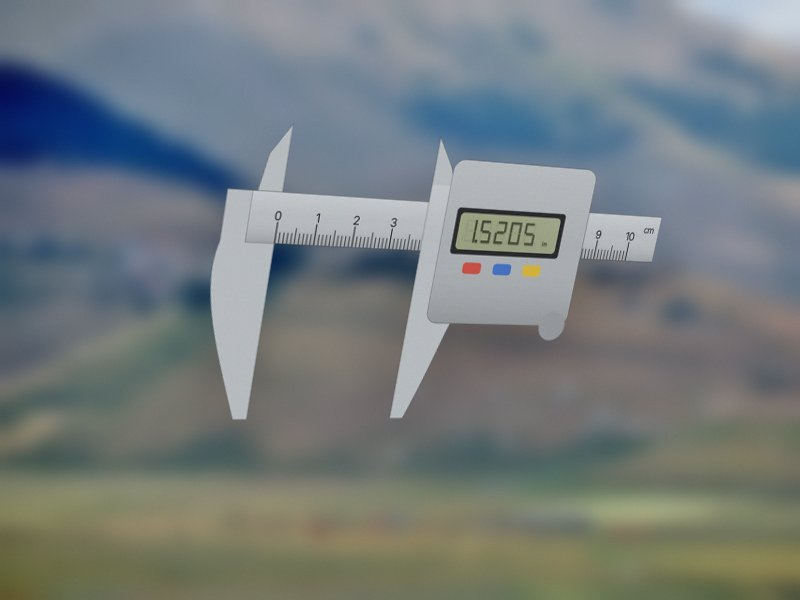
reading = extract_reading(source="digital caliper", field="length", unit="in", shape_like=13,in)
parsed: 1.5205,in
